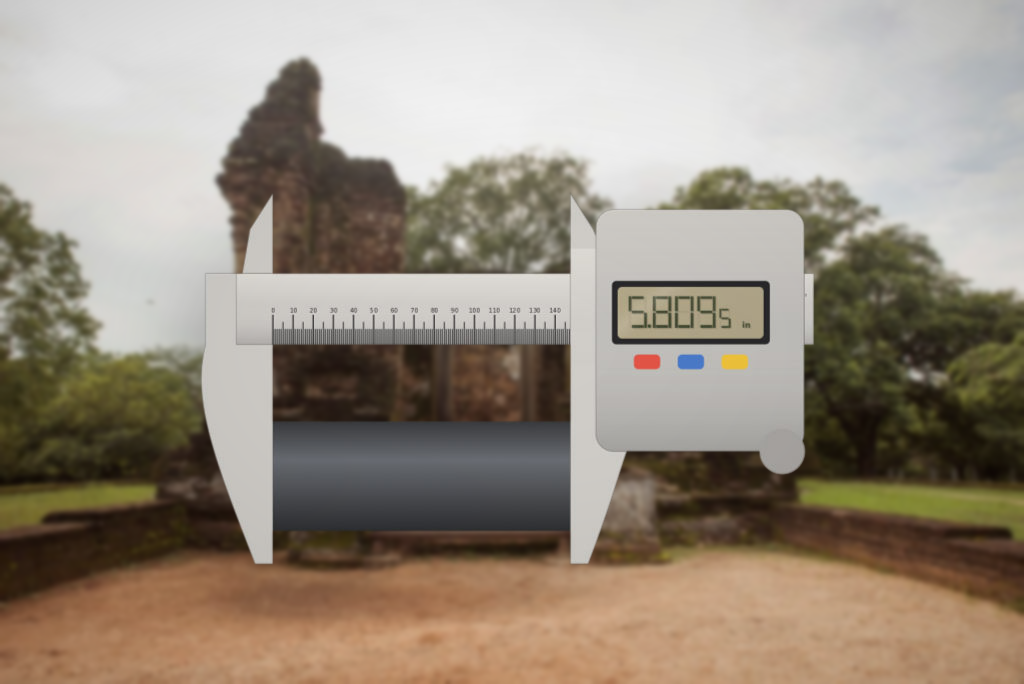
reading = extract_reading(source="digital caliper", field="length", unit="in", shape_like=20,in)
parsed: 5.8095,in
